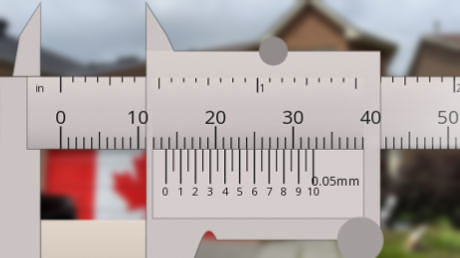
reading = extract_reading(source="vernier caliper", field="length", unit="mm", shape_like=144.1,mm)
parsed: 13.6,mm
